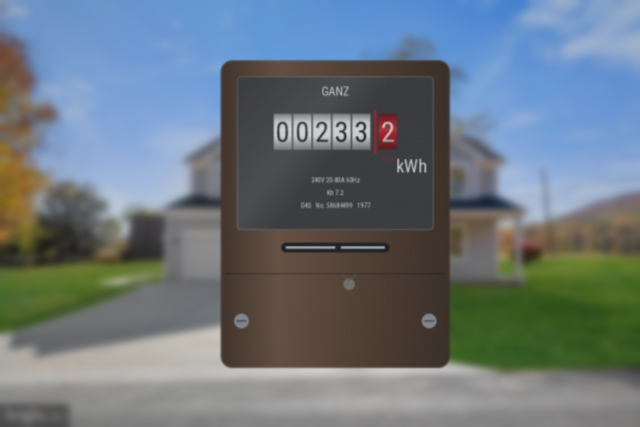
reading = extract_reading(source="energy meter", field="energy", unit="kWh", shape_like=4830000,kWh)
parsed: 233.2,kWh
